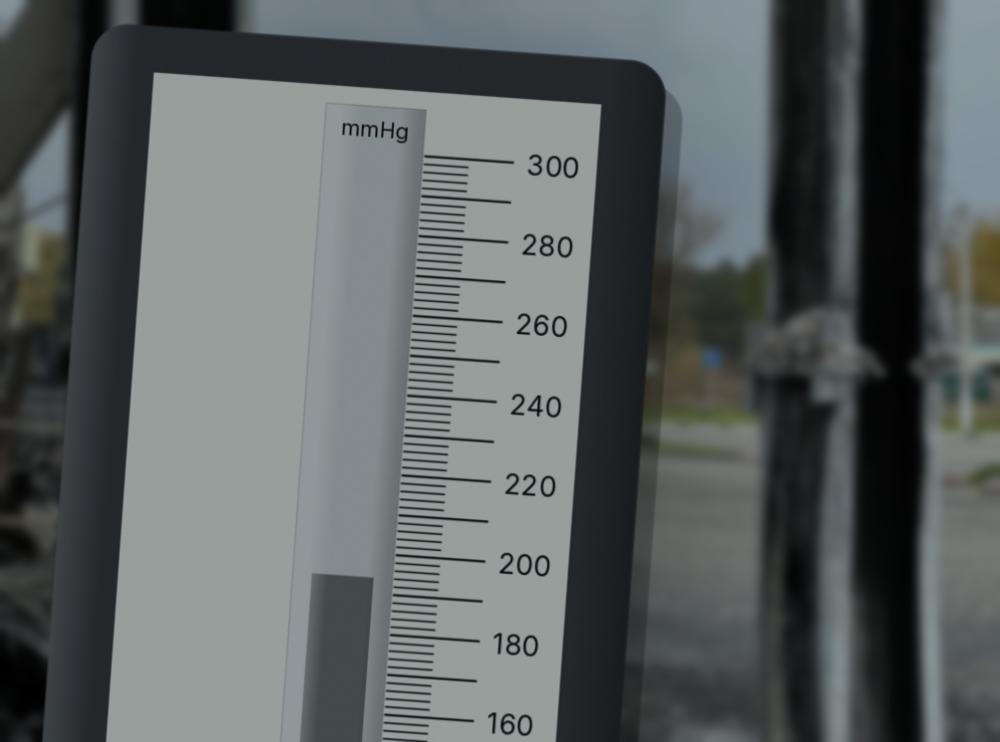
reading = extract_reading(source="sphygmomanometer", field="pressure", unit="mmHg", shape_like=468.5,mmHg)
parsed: 194,mmHg
